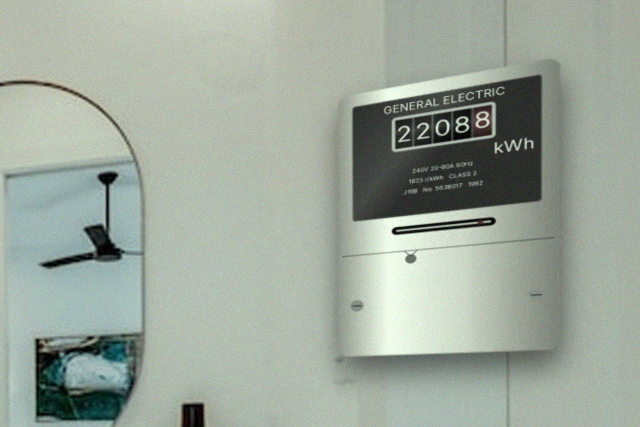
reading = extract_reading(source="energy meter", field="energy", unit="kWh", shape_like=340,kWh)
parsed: 2208.8,kWh
